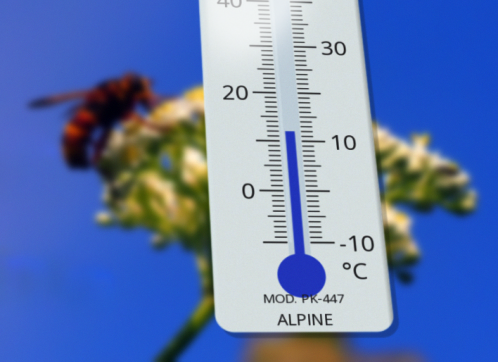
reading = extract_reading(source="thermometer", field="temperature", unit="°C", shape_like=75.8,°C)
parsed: 12,°C
